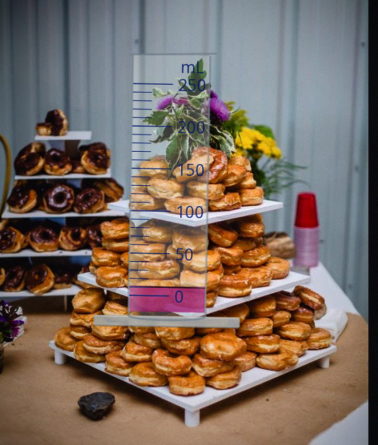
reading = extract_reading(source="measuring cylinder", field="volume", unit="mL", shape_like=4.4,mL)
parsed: 10,mL
